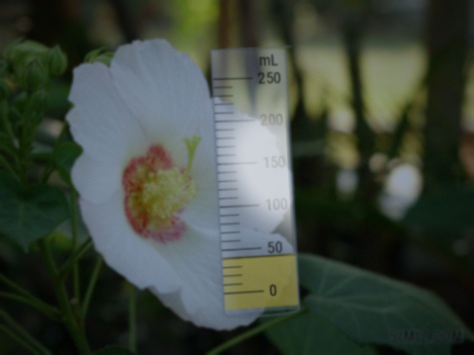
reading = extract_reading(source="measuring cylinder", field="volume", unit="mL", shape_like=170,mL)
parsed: 40,mL
